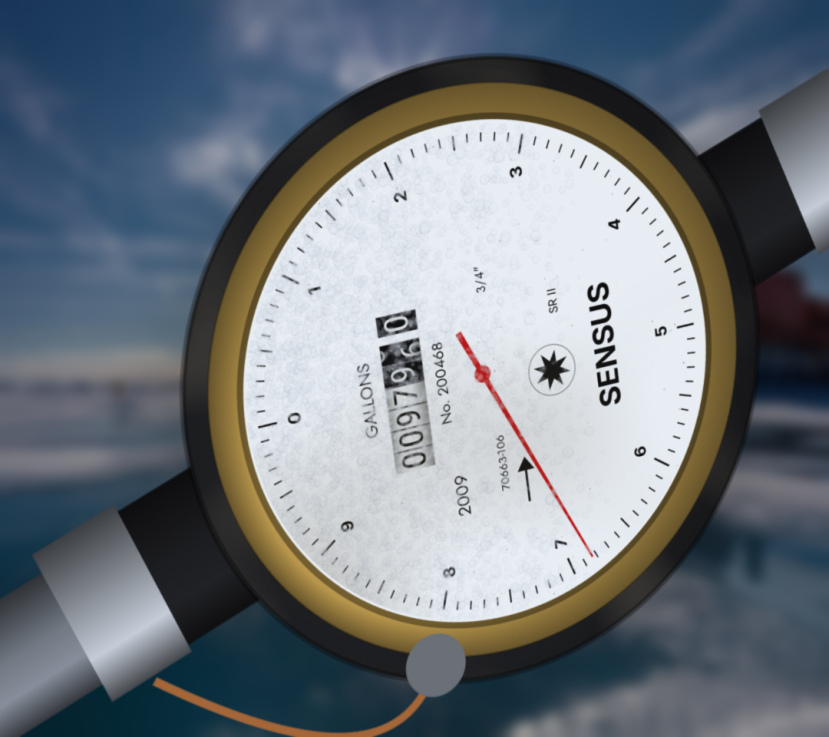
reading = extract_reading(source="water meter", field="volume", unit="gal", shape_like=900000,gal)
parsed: 97956.8,gal
